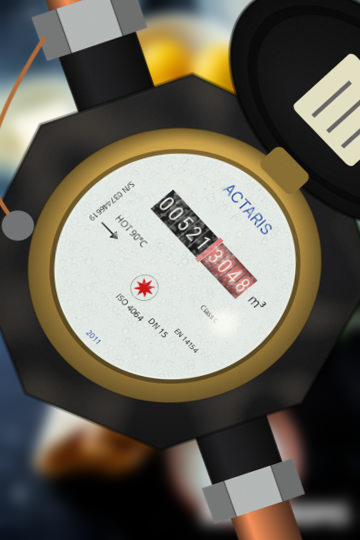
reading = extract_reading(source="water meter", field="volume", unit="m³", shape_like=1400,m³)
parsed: 521.3048,m³
